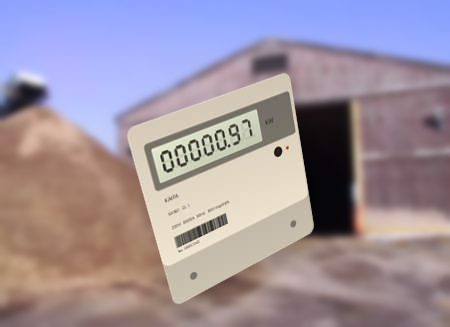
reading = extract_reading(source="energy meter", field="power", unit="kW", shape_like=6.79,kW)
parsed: 0.97,kW
